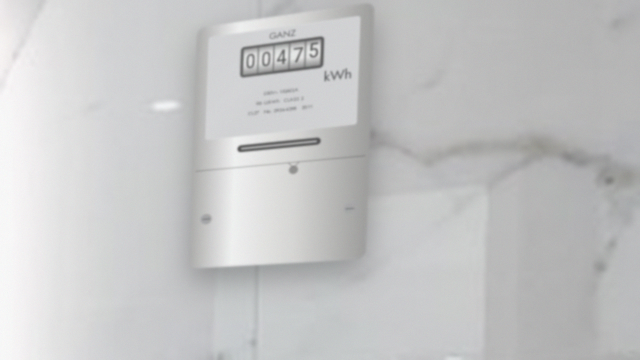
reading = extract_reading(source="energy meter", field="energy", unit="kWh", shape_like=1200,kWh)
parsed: 475,kWh
